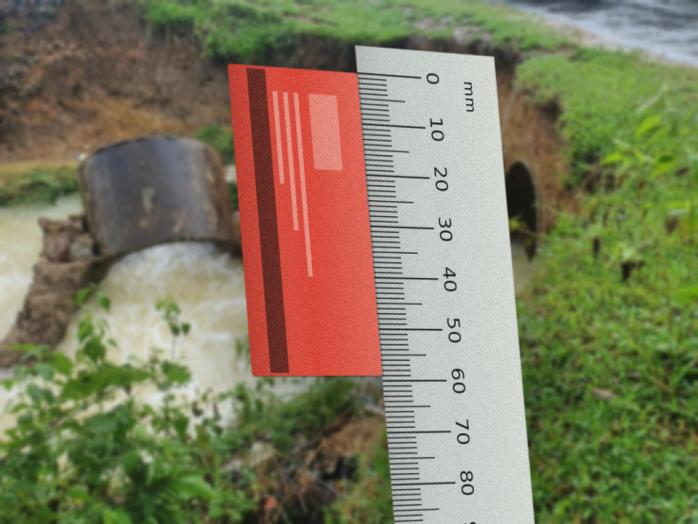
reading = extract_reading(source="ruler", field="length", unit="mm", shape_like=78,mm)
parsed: 59,mm
